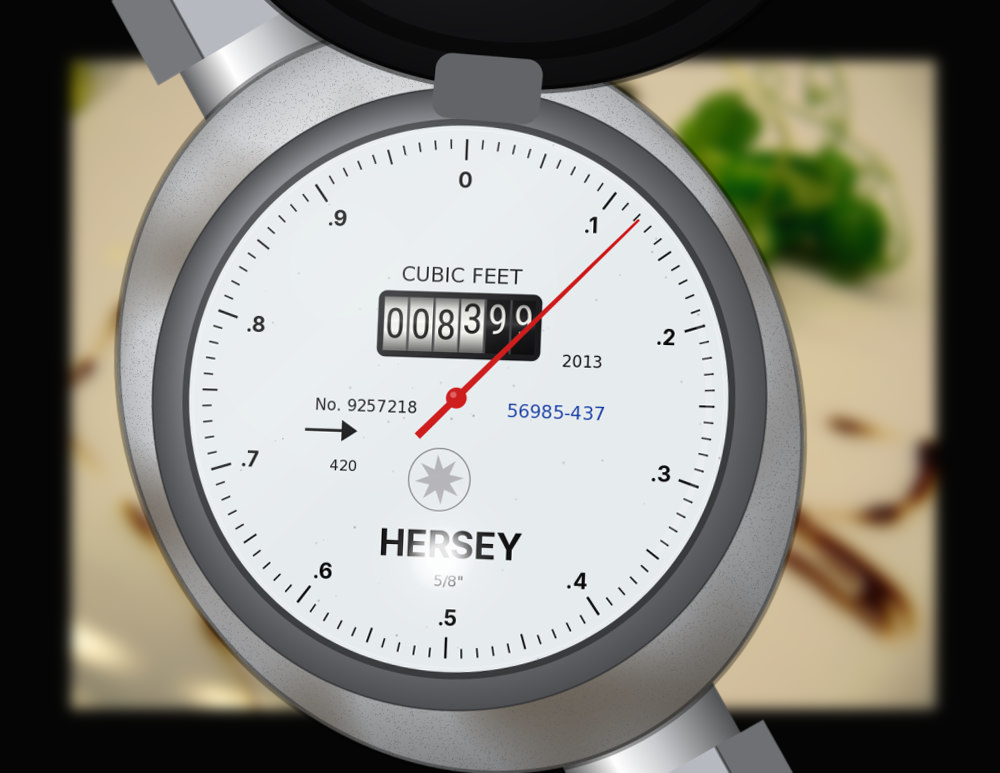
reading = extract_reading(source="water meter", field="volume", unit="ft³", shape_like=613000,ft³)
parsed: 8399.12,ft³
